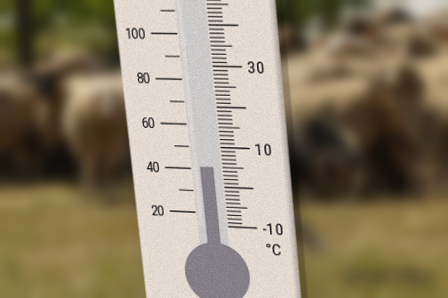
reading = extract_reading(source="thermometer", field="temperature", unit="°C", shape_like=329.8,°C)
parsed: 5,°C
